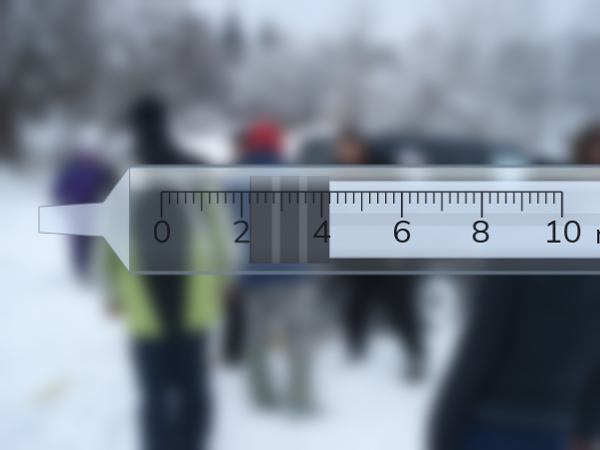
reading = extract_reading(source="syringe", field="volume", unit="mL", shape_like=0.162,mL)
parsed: 2.2,mL
